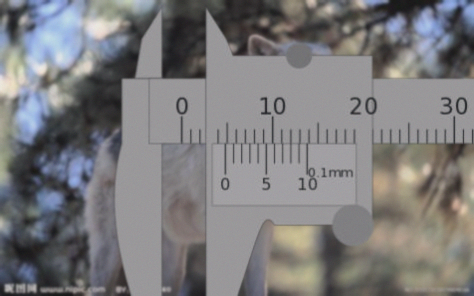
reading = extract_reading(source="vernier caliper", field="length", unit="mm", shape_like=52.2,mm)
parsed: 4.8,mm
